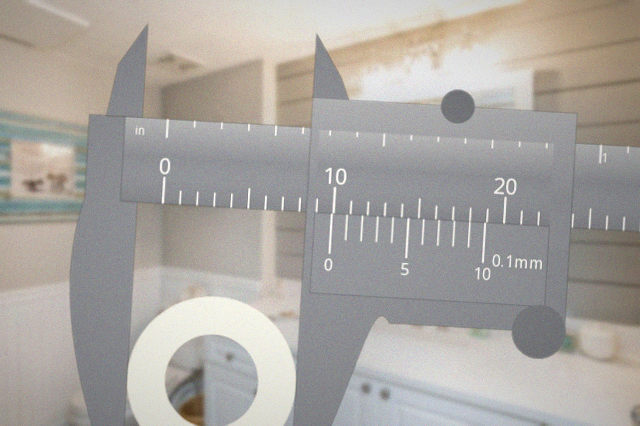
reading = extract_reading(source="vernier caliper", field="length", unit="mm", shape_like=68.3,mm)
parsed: 9.9,mm
